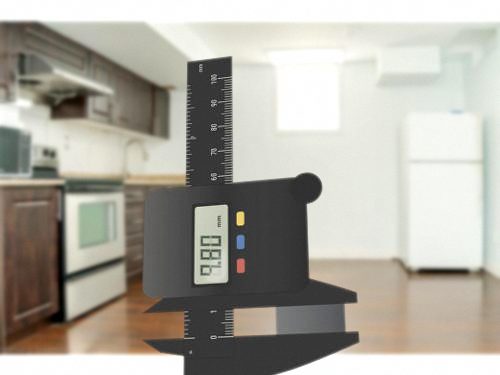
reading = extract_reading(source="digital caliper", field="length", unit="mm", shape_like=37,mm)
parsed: 9.80,mm
